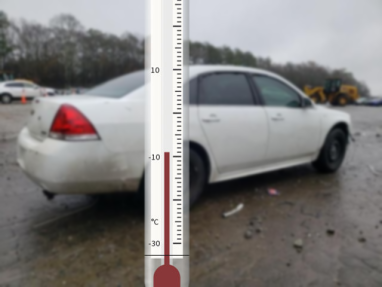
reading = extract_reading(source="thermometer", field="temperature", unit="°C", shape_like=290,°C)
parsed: -9,°C
